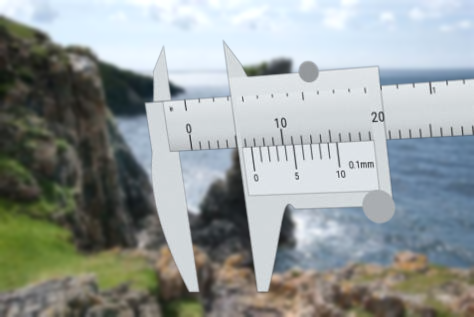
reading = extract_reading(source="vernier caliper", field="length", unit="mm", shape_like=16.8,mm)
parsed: 6.6,mm
